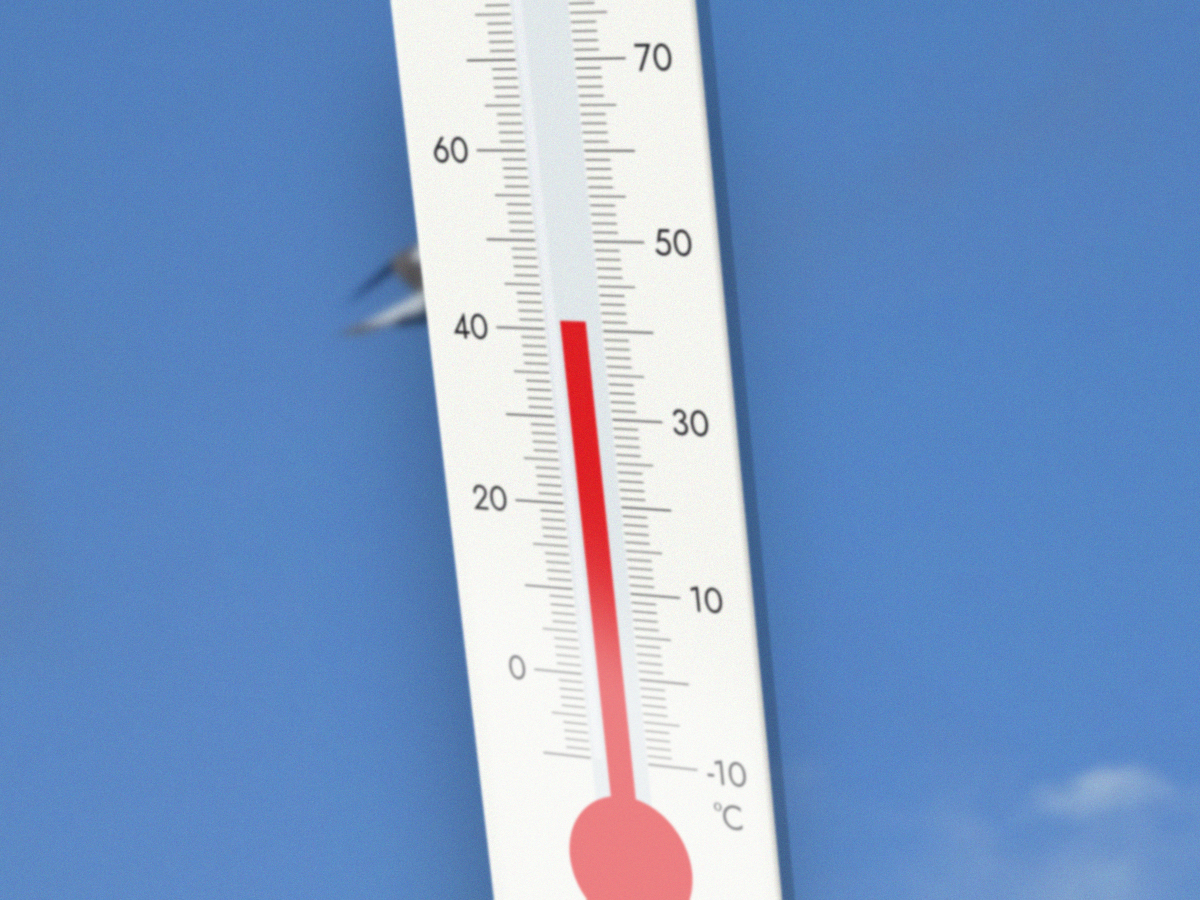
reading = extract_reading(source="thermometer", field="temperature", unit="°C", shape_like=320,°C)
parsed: 41,°C
